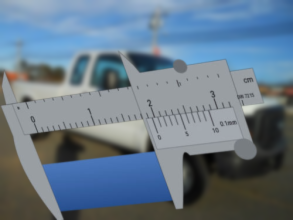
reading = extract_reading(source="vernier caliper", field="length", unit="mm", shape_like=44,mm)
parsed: 19.6,mm
